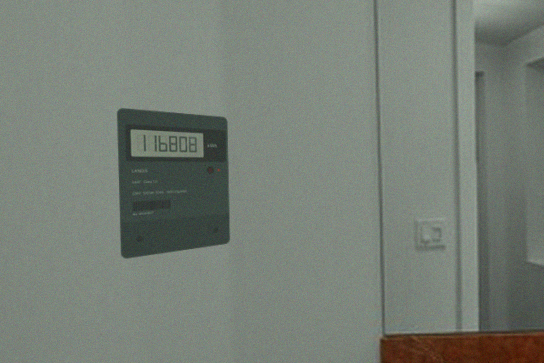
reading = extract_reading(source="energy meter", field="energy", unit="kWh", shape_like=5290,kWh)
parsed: 116808,kWh
